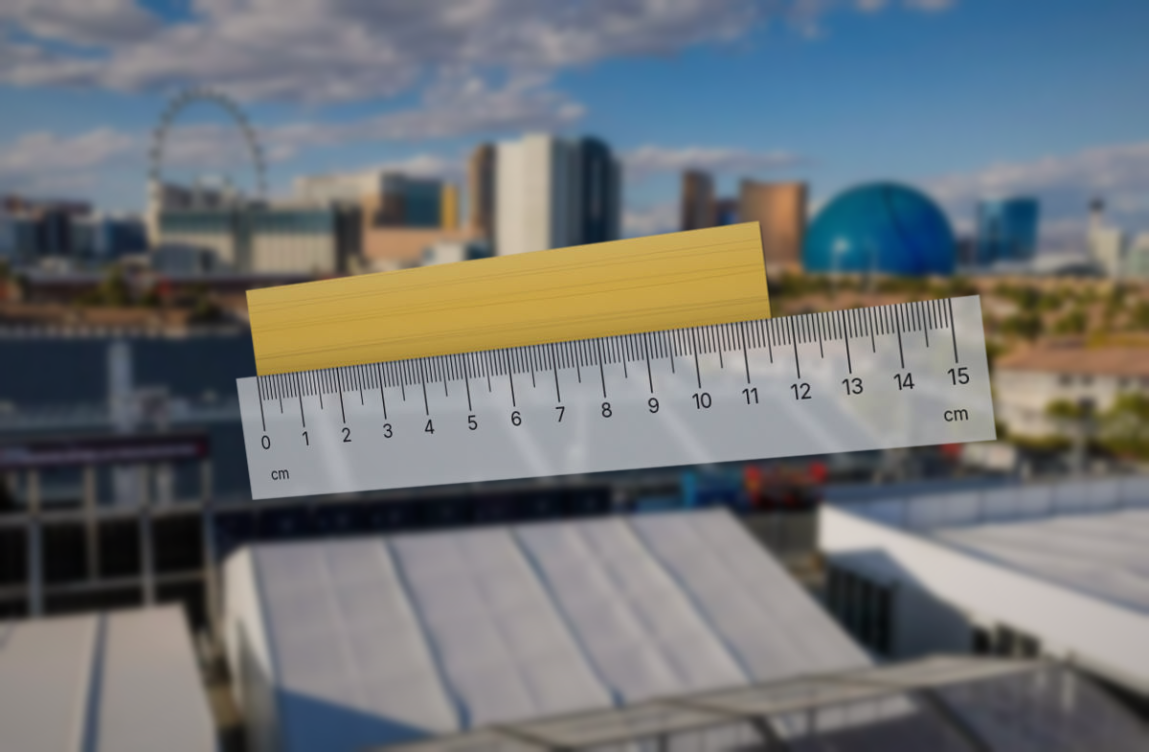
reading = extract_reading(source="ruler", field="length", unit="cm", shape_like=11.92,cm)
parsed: 11.6,cm
